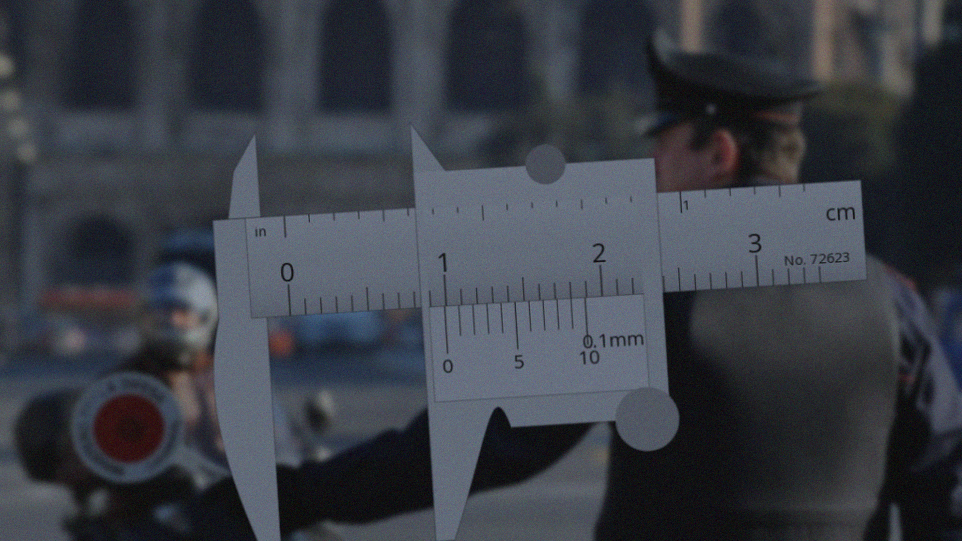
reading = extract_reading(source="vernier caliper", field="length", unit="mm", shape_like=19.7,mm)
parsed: 9.9,mm
